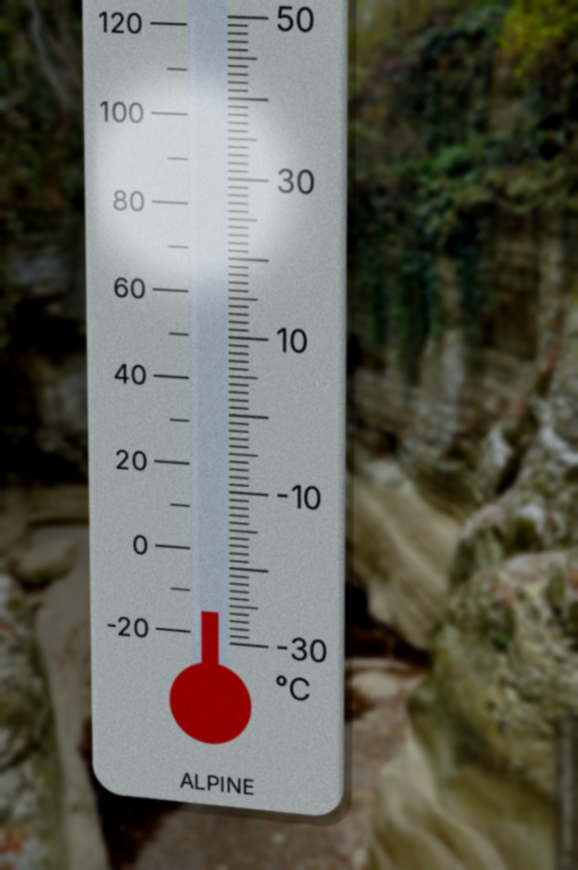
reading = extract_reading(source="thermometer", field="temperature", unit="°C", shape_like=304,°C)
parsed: -26,°C
